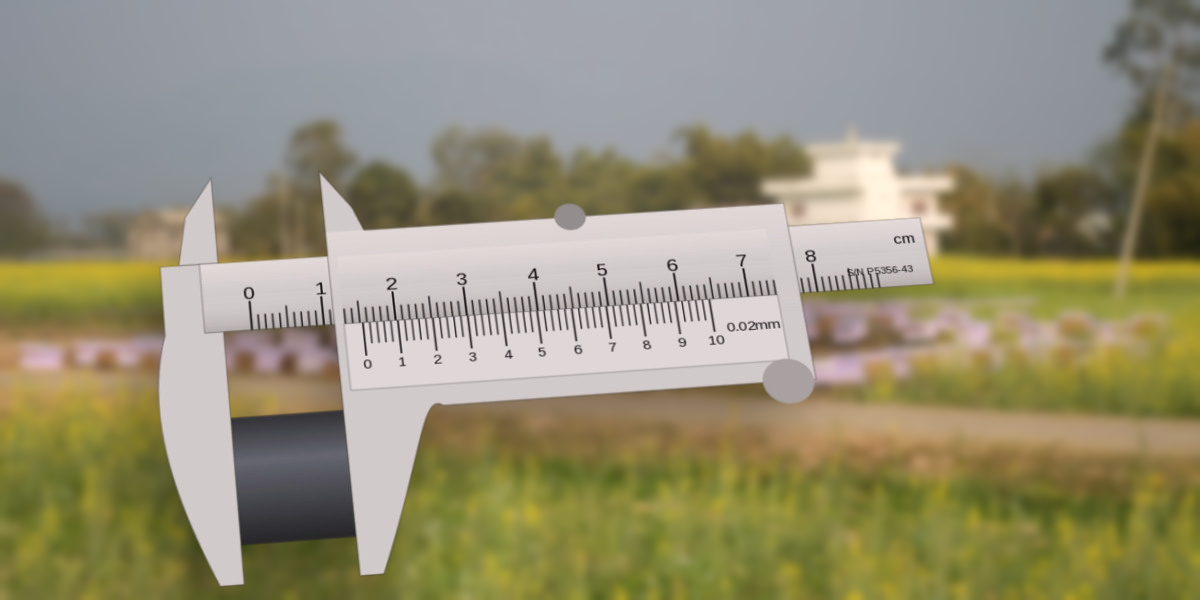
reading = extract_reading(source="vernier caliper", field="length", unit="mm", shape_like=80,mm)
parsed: 15.4,mm
